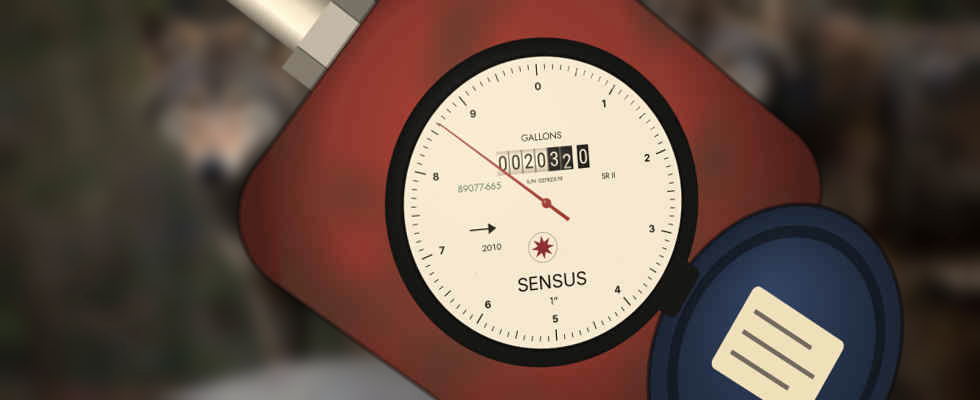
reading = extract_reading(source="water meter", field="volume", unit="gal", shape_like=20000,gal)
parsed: 20318.6,gal
